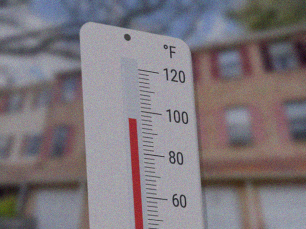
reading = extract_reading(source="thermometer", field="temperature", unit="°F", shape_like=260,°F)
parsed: 96,°F
